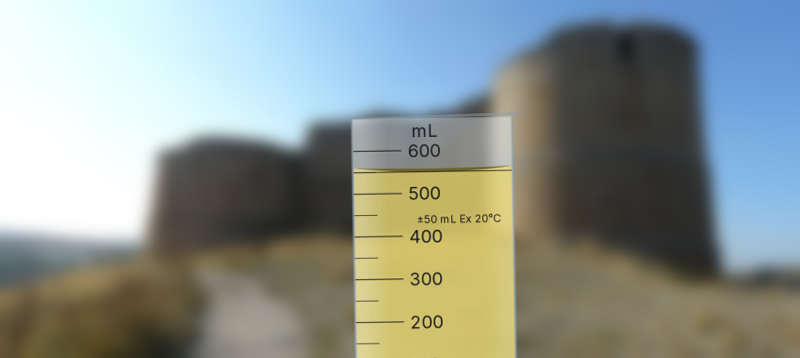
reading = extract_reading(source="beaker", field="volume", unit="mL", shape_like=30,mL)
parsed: 550,mL
